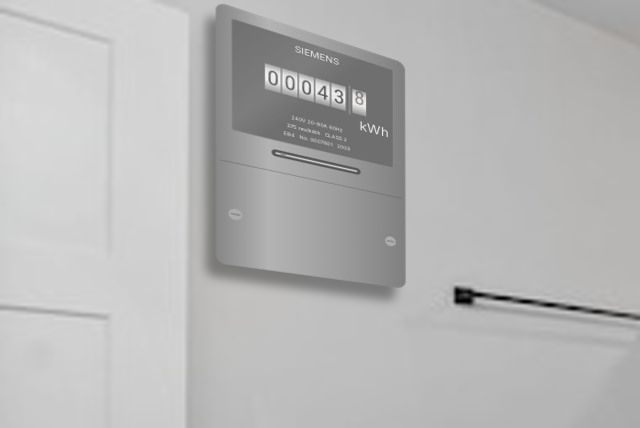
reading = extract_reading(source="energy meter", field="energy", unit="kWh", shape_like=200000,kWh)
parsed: 43.8,kWh
